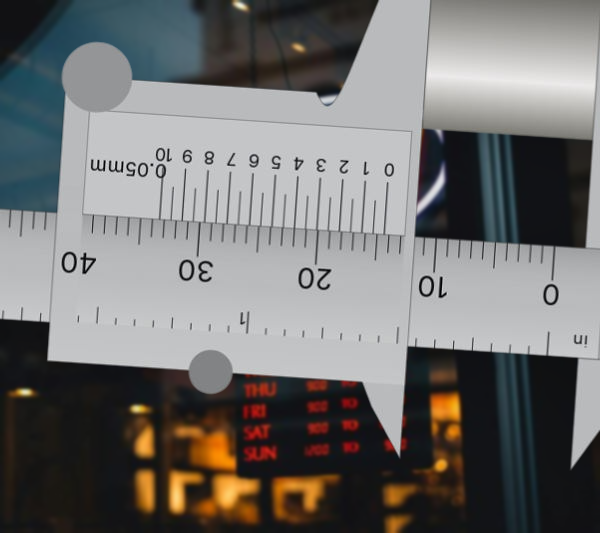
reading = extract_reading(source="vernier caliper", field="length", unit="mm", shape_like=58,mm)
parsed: 14.4,mm
